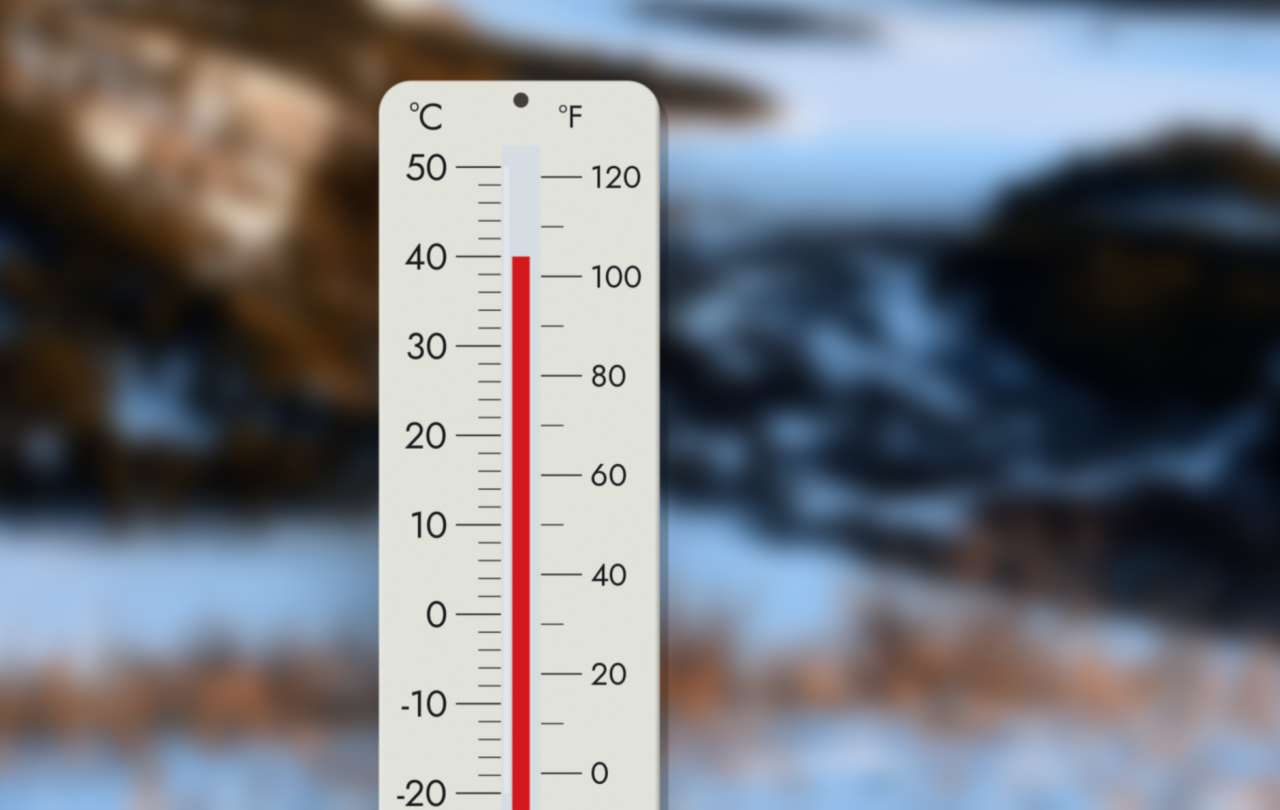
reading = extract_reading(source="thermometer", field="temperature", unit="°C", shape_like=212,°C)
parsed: 40,°C
